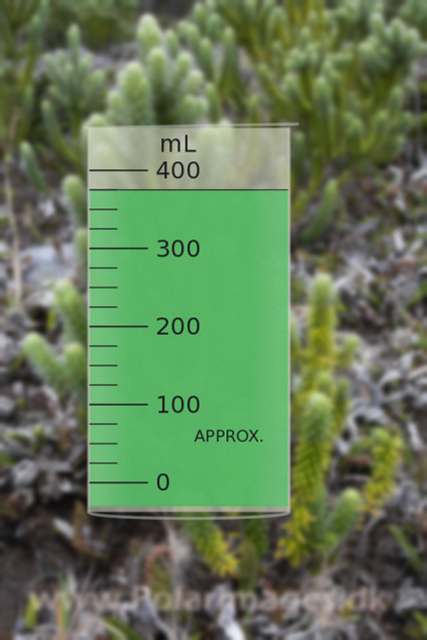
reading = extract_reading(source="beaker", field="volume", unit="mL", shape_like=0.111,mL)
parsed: 375,mL
